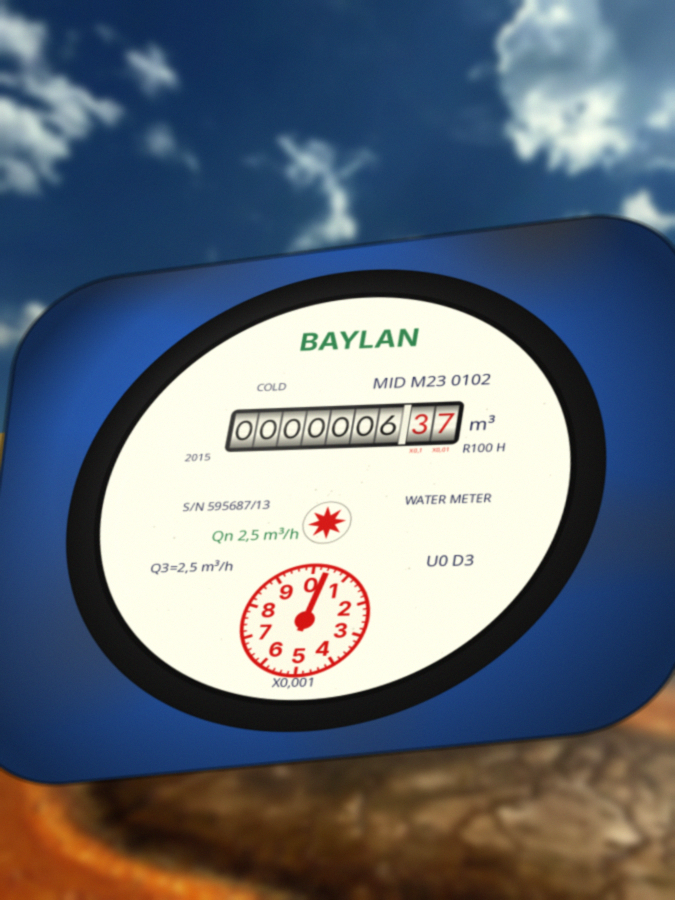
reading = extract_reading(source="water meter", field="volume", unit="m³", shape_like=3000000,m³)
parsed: 6.370,m³
